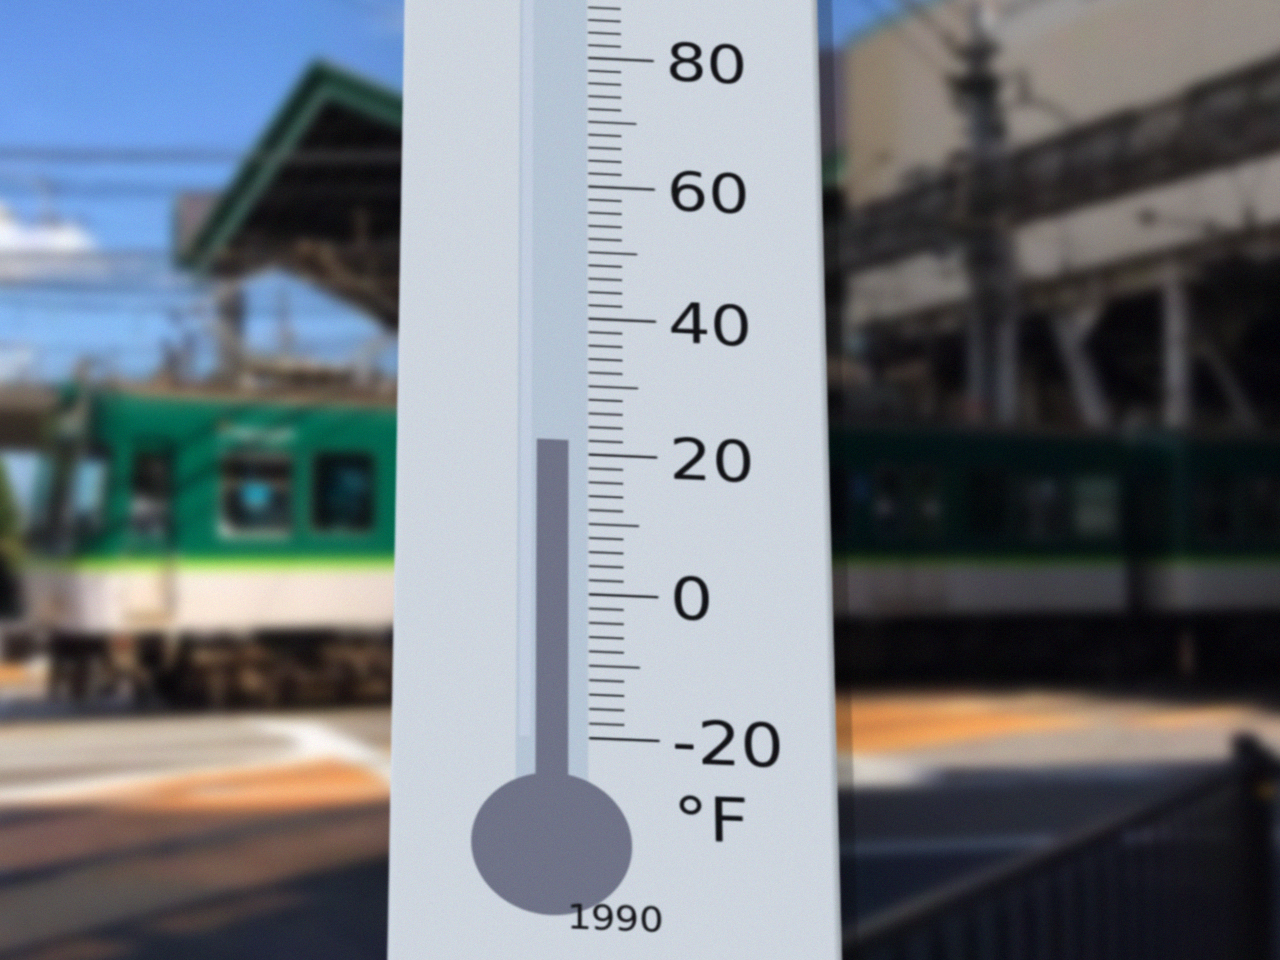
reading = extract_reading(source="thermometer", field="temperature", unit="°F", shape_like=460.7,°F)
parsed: 22,°F
